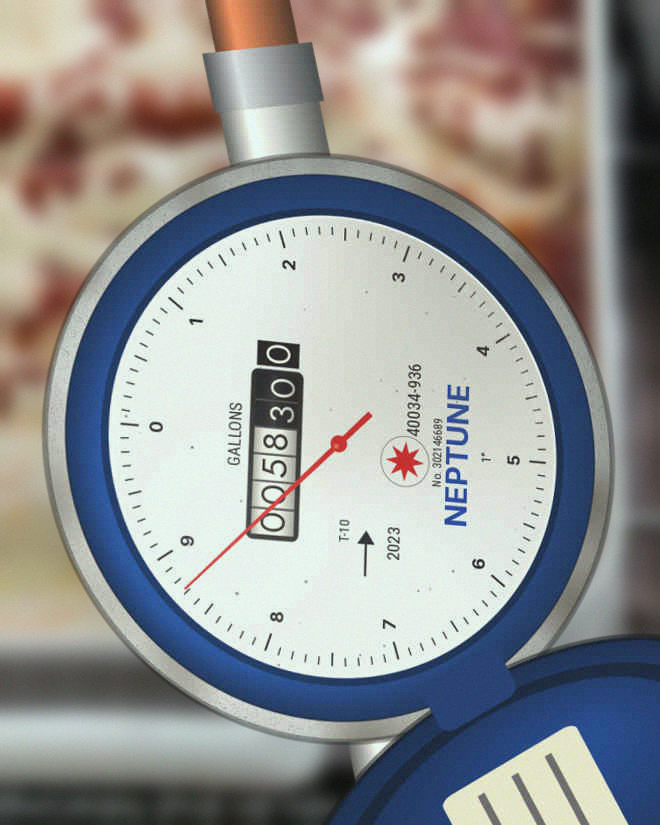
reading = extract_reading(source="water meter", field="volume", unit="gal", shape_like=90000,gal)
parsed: 58298.7,gal
